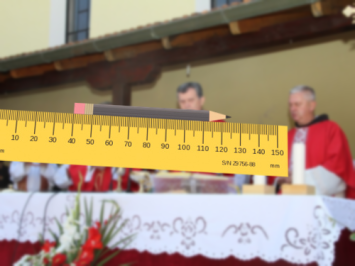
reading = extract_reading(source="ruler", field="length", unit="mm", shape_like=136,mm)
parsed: 85,mm
